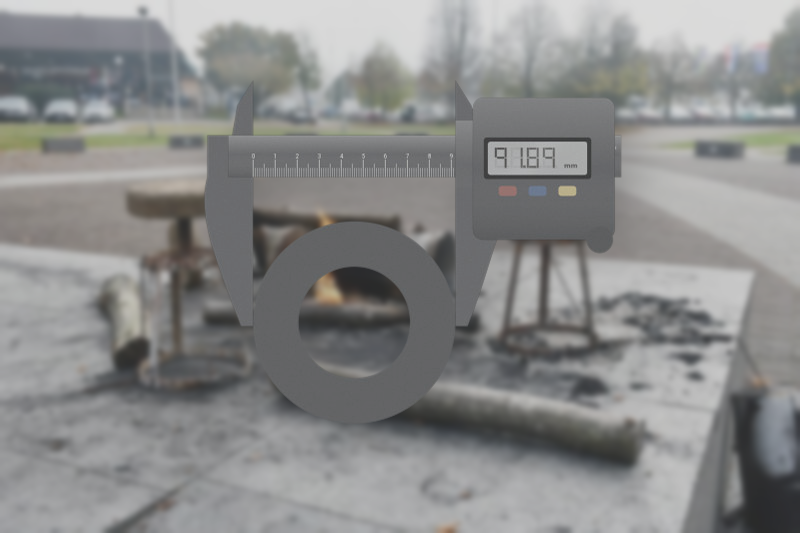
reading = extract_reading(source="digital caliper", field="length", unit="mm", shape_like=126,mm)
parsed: 91.89,mm
